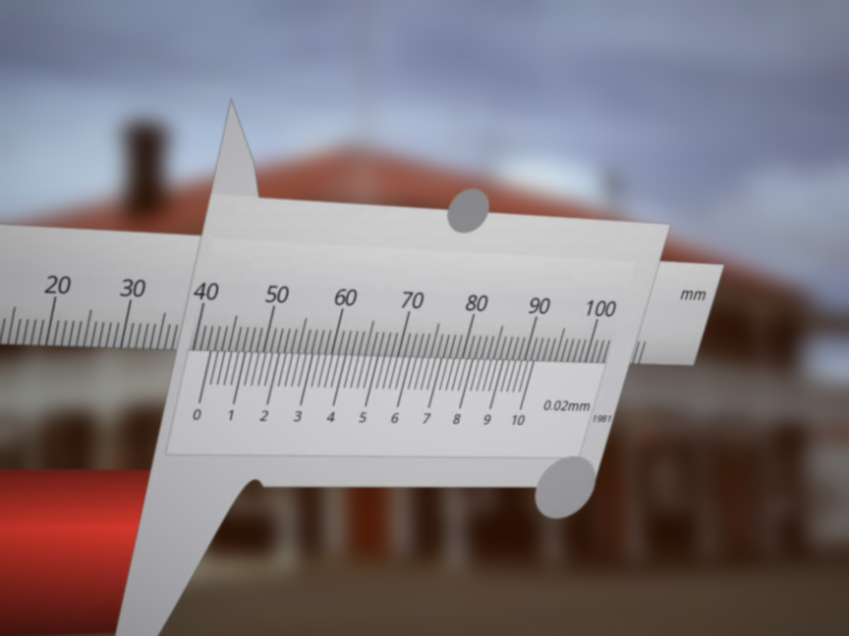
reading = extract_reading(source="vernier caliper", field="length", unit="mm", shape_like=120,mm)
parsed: 42.5,mm
